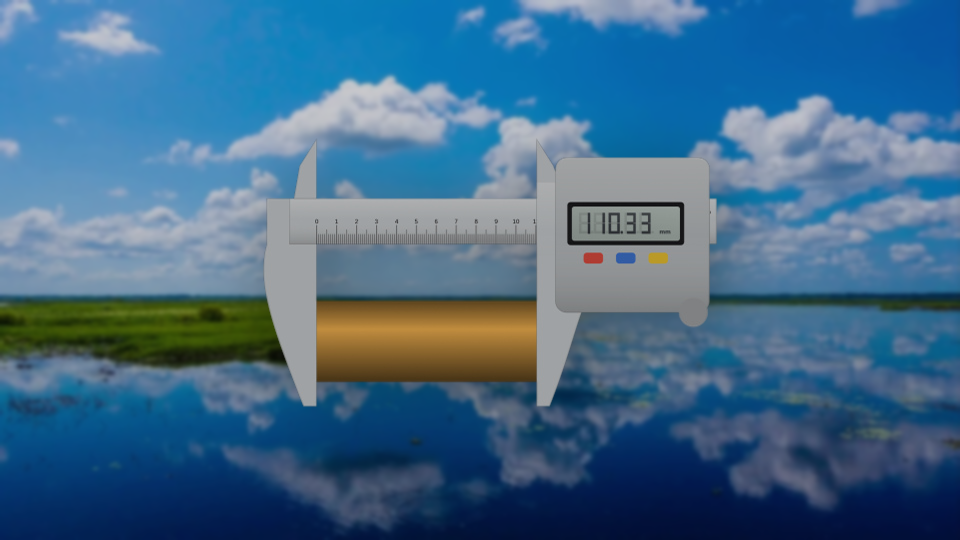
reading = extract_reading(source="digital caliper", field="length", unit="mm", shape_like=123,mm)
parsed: 110.33,mm
